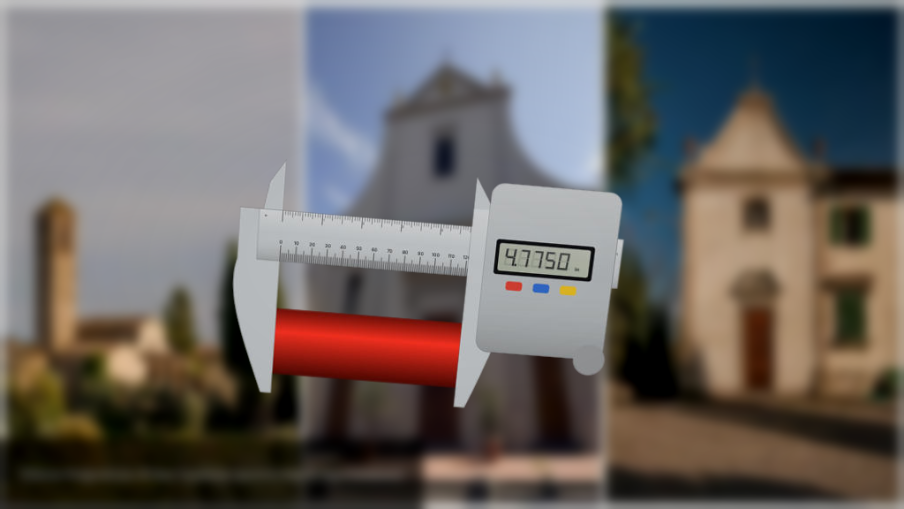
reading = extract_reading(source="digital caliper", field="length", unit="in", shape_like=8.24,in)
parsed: 4.7750,in
